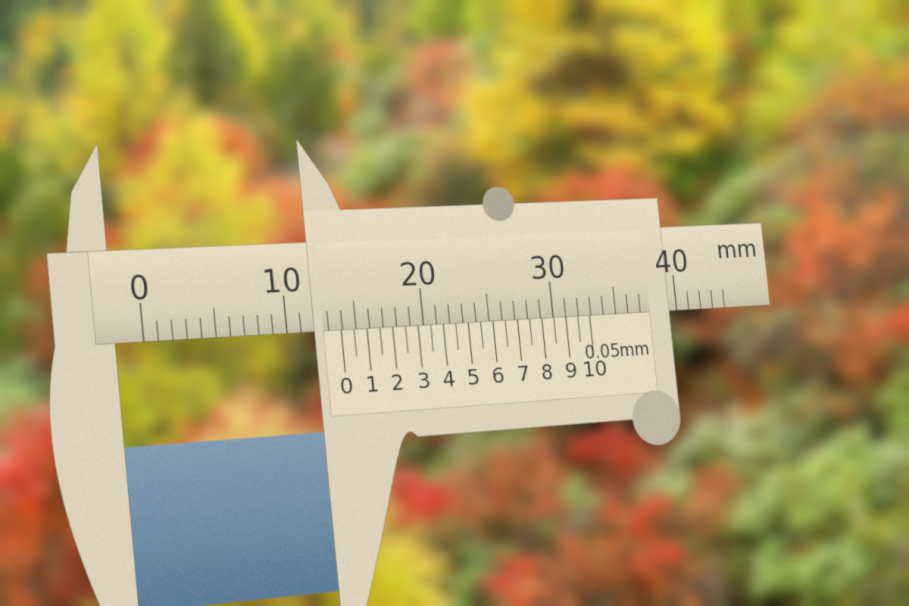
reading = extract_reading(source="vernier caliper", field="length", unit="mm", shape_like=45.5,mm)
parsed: 13.9,mm
